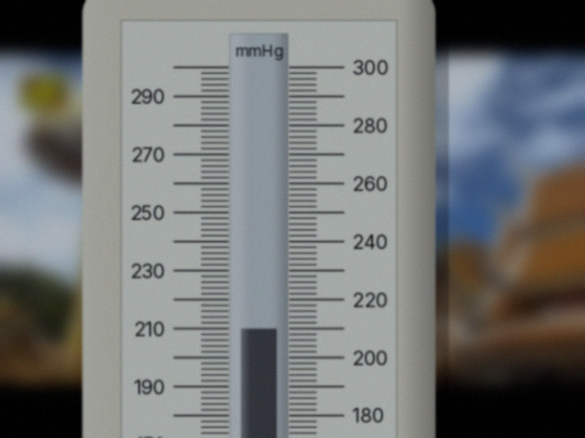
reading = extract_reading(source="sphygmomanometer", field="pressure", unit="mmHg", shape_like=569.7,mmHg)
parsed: 210,mmHg
